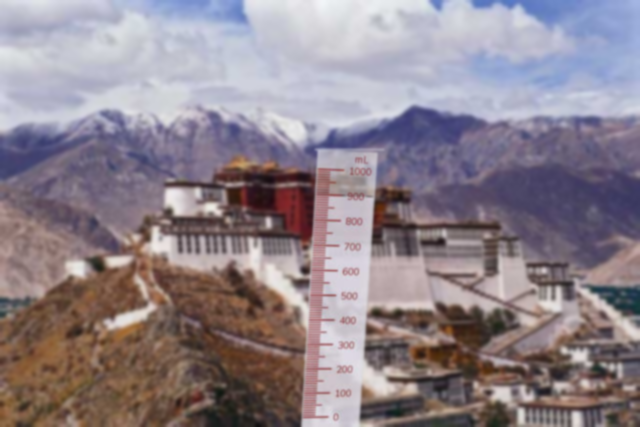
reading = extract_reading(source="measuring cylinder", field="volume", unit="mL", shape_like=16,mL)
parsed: 900,mL
